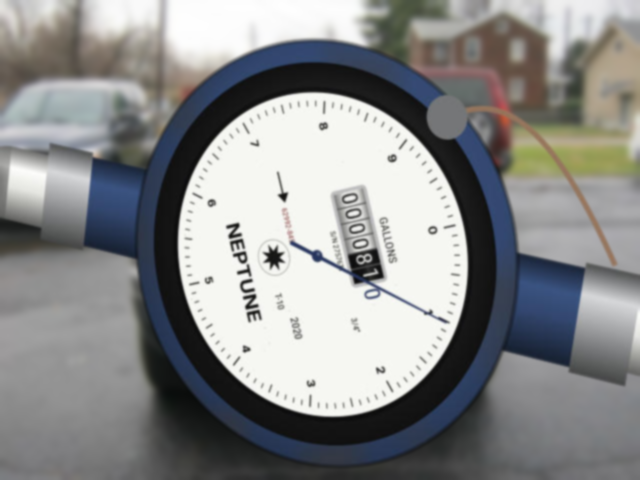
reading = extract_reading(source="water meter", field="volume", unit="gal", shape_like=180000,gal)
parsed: 811.0,gal
